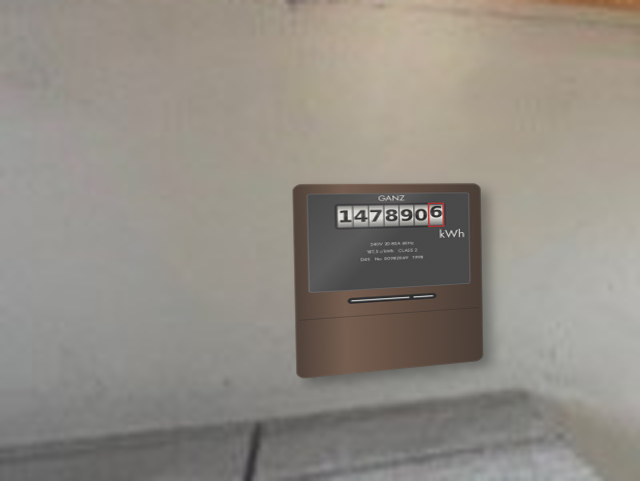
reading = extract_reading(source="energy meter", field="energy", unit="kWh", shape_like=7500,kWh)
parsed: 147890.6,kWh
